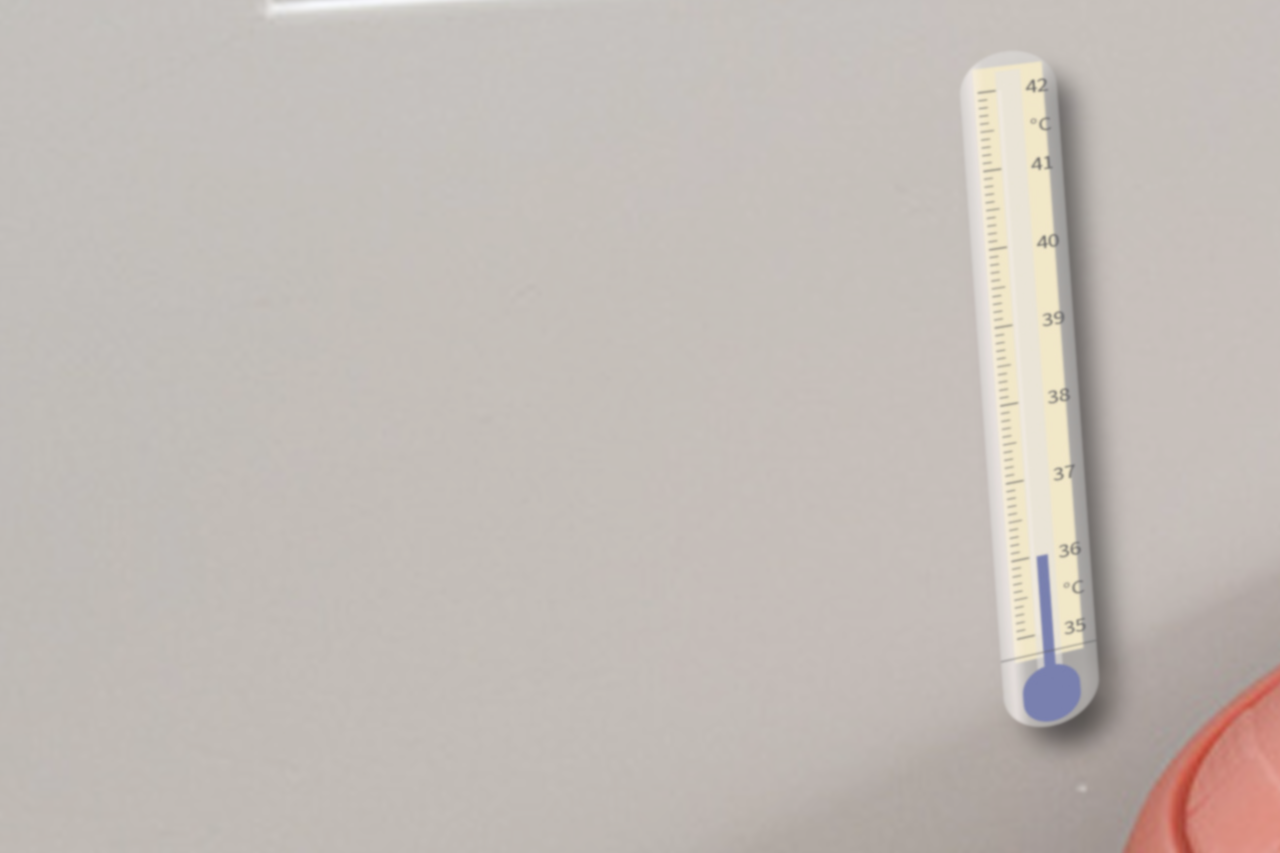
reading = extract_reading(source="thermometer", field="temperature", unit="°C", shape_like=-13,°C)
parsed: 36,°C
